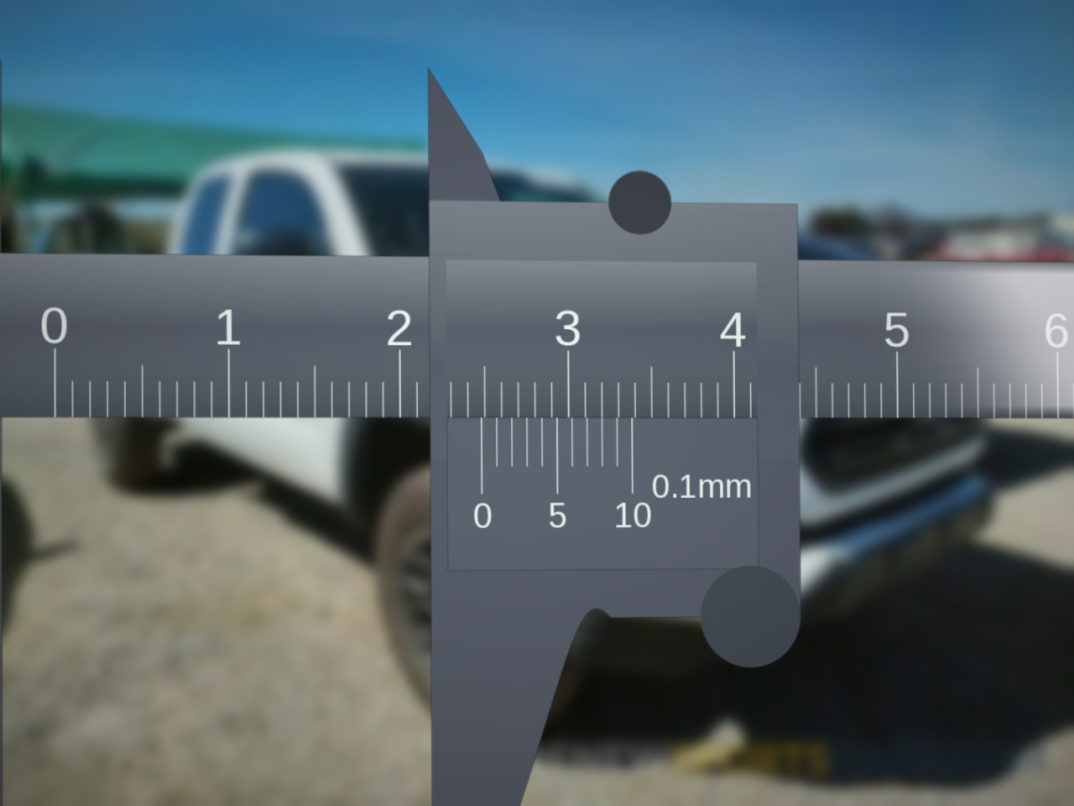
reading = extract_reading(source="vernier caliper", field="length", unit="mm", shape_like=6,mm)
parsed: 24.8,mm
